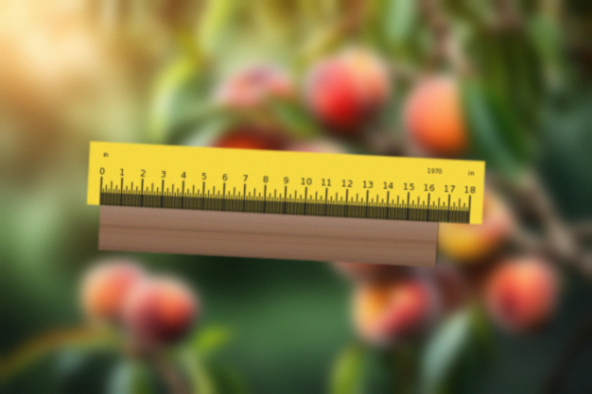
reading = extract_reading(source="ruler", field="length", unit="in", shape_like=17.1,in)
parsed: 16.5,in
